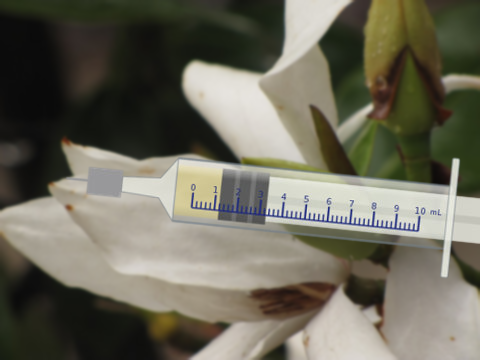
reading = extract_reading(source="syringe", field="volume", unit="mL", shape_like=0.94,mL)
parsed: 1.2,mL
